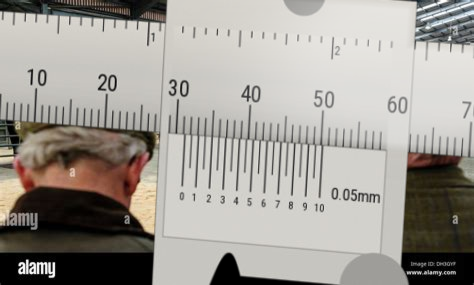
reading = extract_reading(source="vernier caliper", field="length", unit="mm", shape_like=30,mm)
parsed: 31.2,mm
